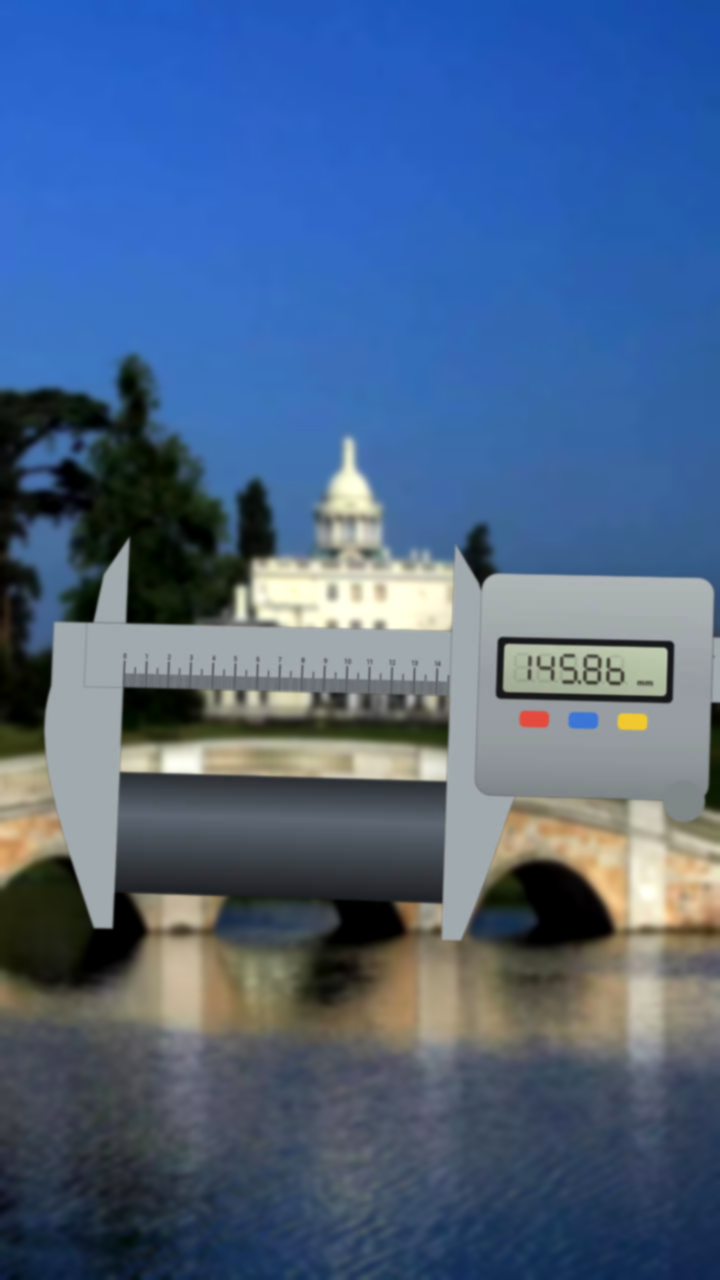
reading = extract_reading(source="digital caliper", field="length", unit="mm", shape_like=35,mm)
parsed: 145.86,mm
